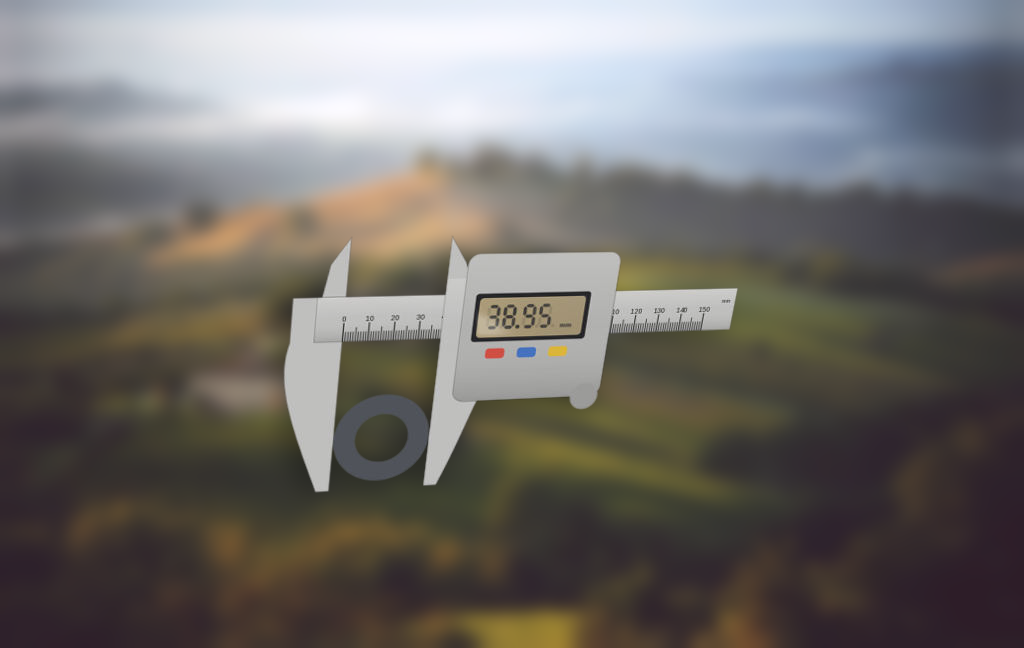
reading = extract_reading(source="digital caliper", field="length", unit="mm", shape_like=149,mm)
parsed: 38.95,mm
